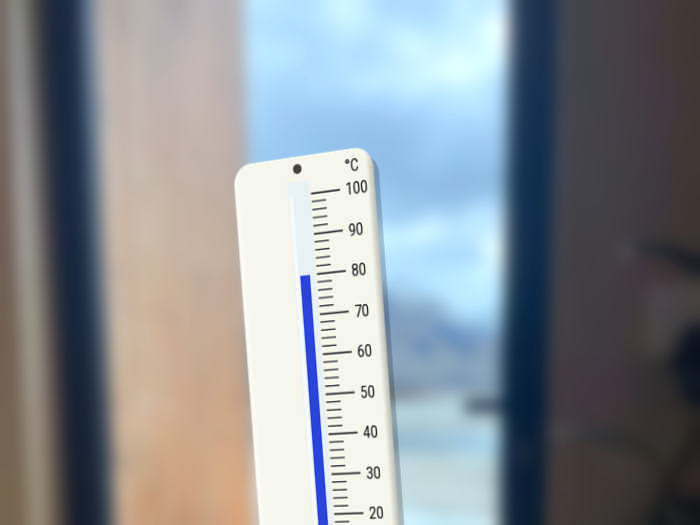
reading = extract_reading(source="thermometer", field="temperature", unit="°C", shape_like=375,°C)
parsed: 80,°C
